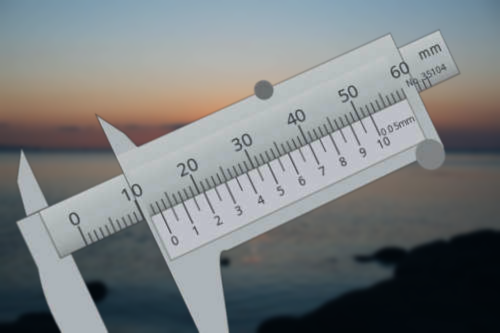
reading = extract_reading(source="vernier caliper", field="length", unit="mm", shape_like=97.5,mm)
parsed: 13.0,mm
